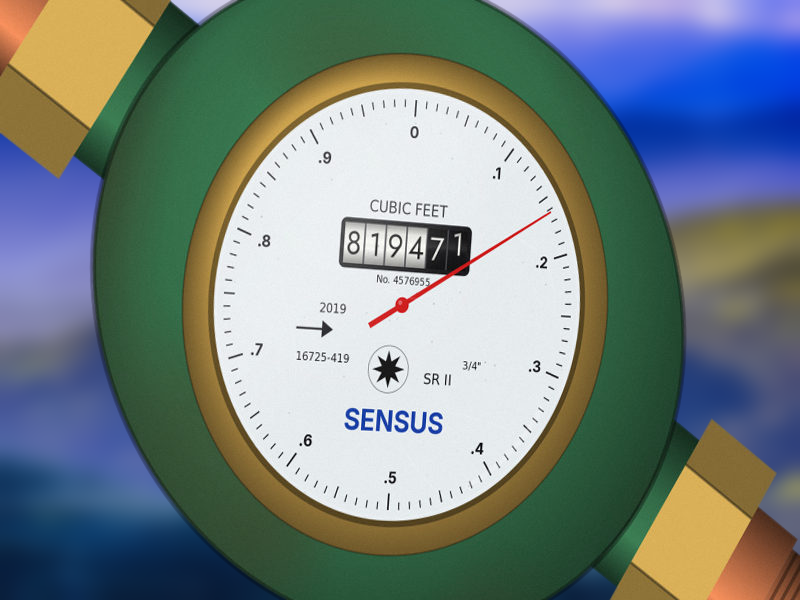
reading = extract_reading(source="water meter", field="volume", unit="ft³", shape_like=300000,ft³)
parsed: 819471.16,ft³
